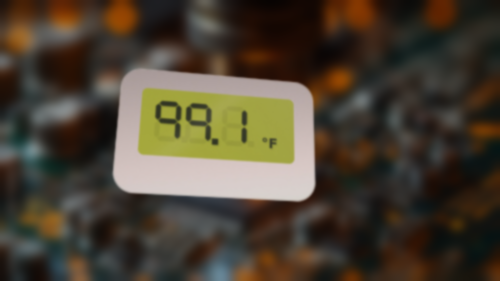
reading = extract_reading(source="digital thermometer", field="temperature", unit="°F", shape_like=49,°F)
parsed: 99.1,°F
